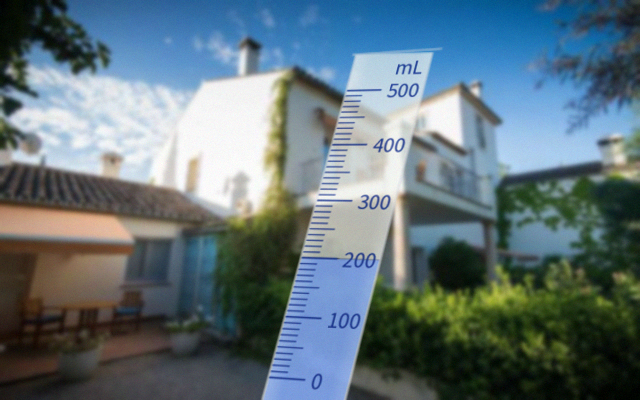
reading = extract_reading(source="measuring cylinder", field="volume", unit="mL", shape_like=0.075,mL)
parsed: 200,mL
